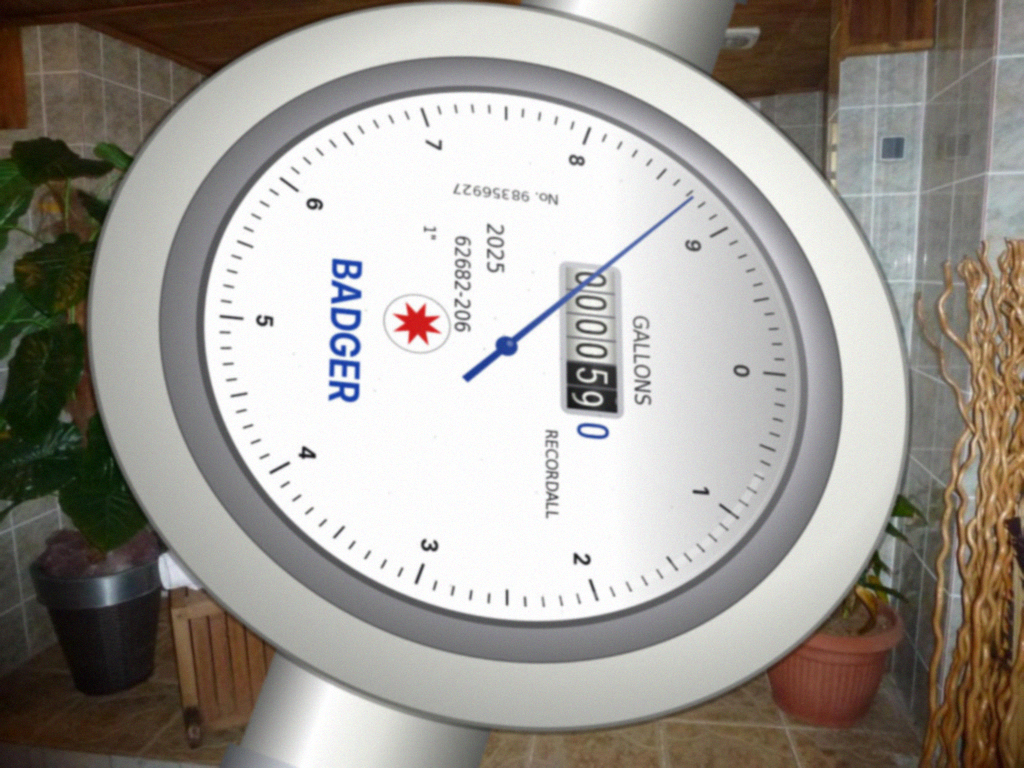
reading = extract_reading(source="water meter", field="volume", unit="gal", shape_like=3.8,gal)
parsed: 588.7,gal
